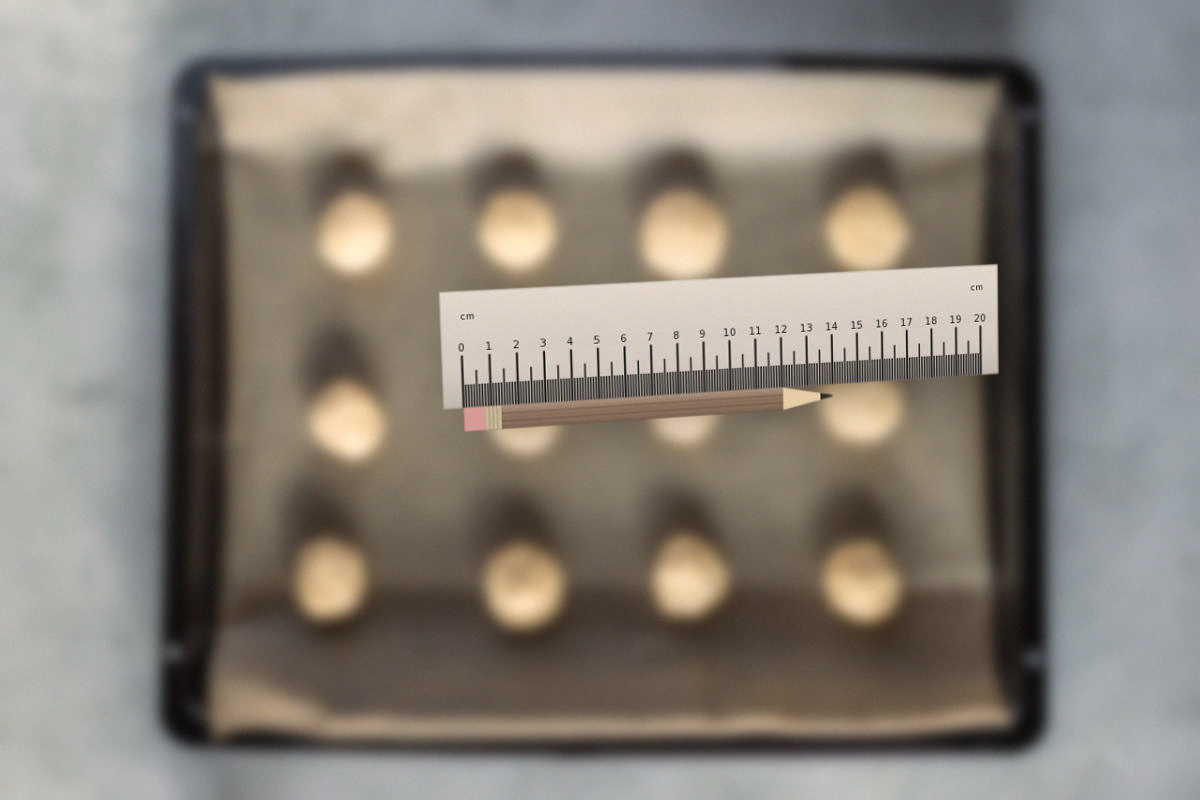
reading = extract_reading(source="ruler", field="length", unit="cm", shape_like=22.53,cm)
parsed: 14,cm
